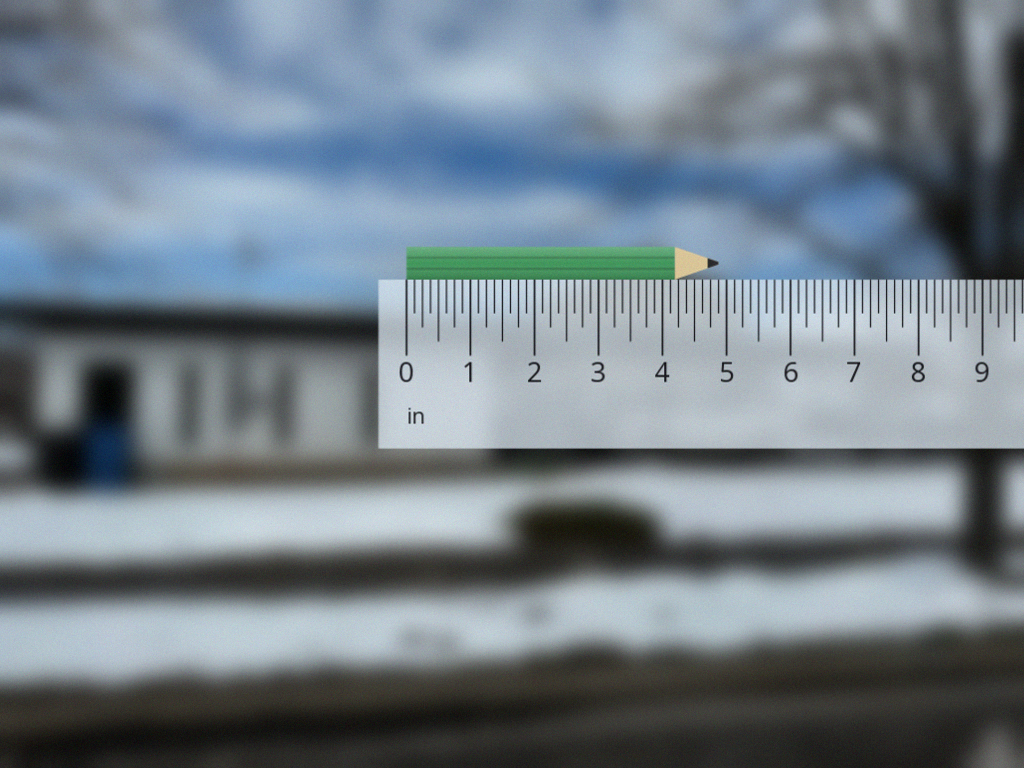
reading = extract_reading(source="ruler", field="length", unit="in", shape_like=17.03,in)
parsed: 4.875,in
